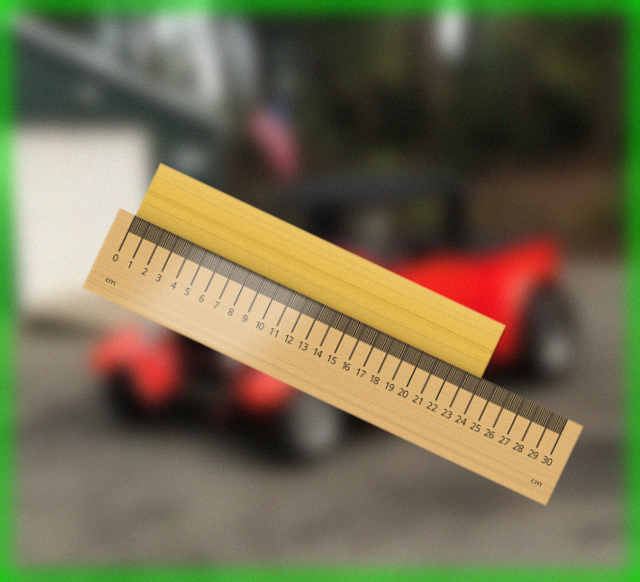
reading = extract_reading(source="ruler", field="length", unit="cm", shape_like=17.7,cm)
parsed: 24,cm
